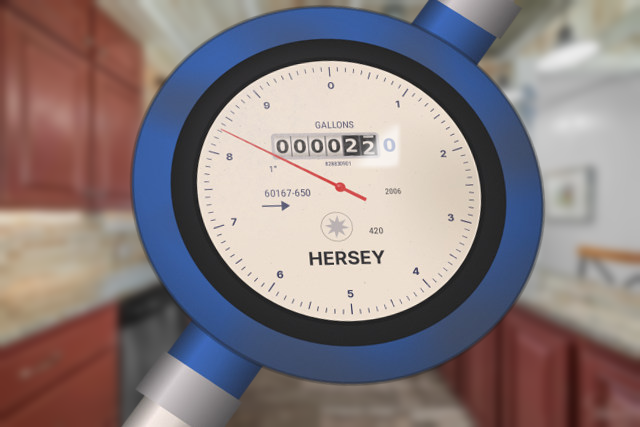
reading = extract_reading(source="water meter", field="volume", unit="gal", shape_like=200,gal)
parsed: 218.3,gal
